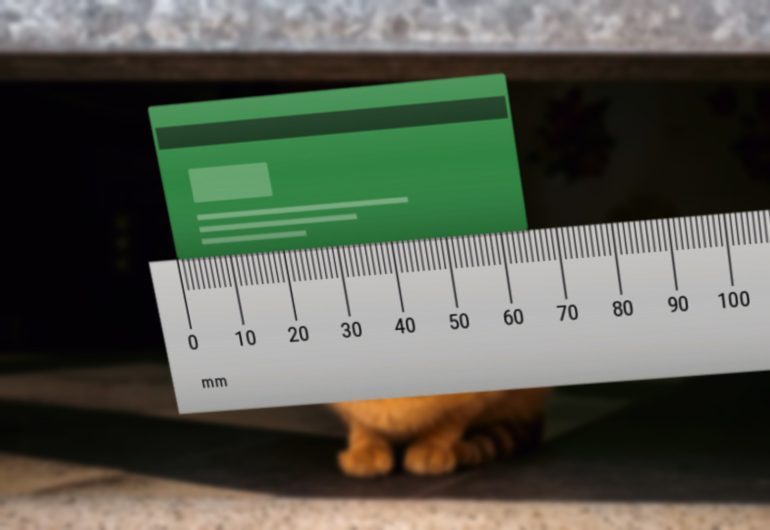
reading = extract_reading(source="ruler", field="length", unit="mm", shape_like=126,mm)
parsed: 65,mm
